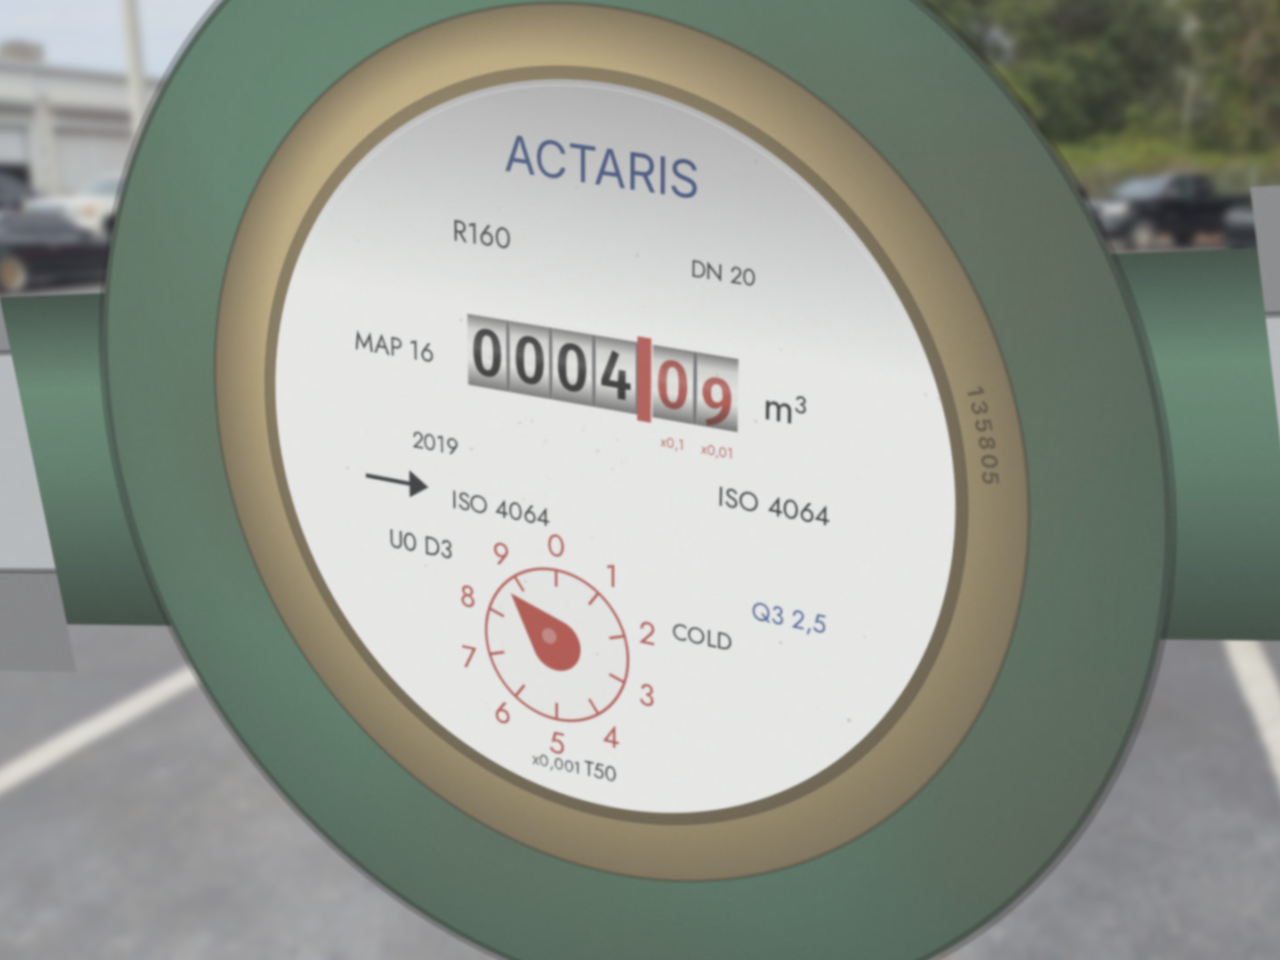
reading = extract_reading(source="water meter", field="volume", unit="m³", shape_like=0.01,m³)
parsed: 4.088,m³
